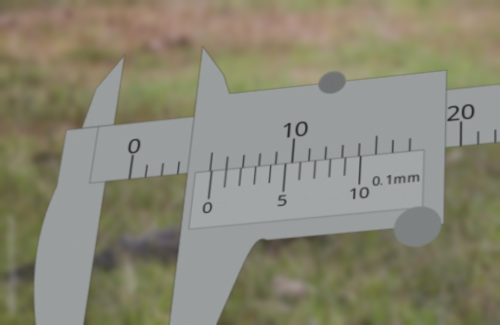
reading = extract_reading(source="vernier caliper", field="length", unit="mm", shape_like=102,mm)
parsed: 5.1,mm
